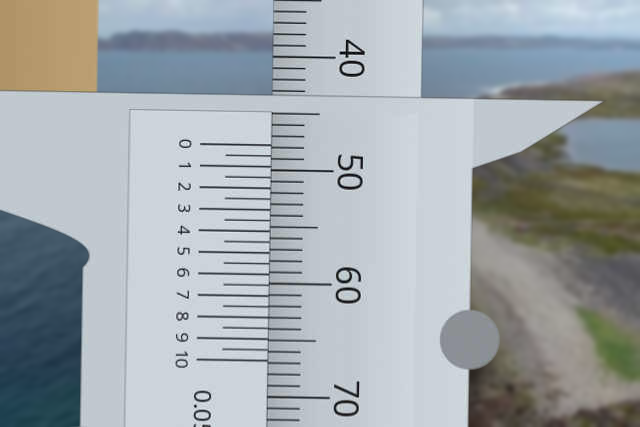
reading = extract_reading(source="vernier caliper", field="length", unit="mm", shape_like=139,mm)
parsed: 47.8,mm
